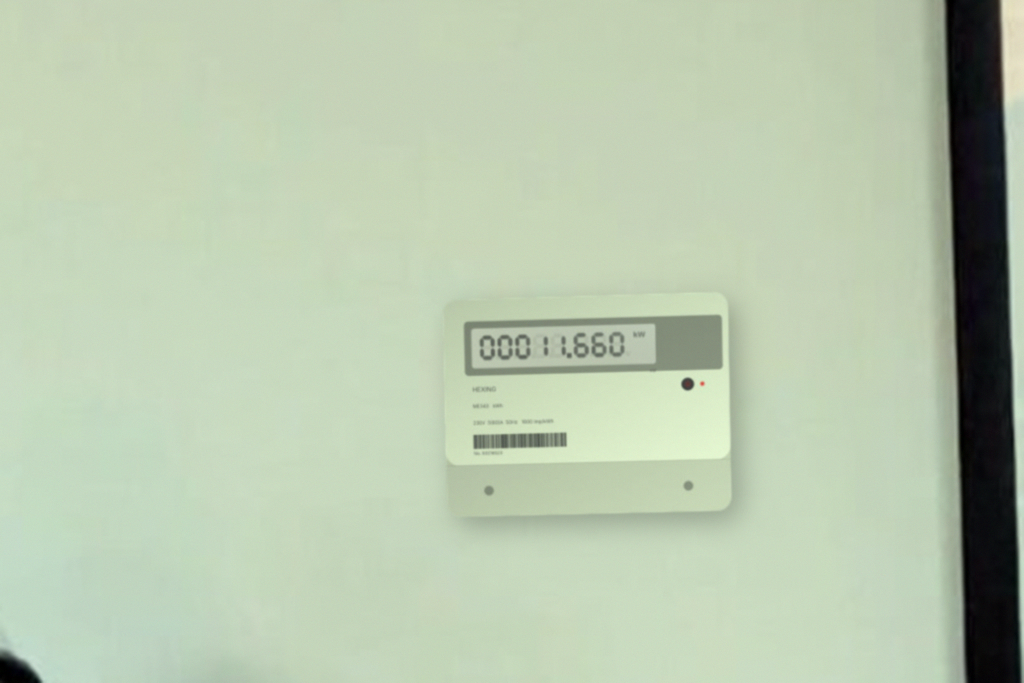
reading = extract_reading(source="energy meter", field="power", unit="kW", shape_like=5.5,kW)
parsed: 11.660,kW
